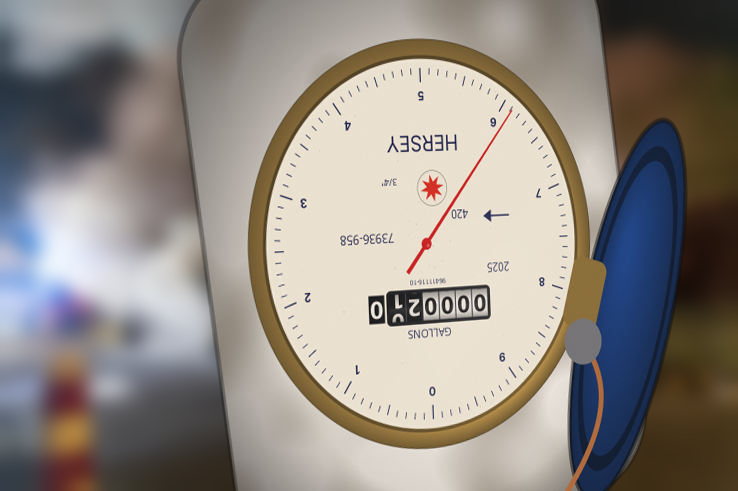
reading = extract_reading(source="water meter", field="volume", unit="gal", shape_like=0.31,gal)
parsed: 206.1,gal
